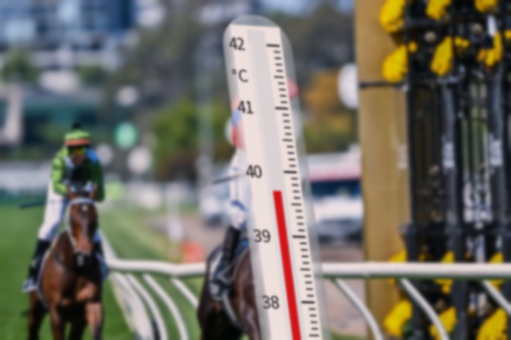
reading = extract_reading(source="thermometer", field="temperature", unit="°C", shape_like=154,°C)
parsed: 39.7,°C
